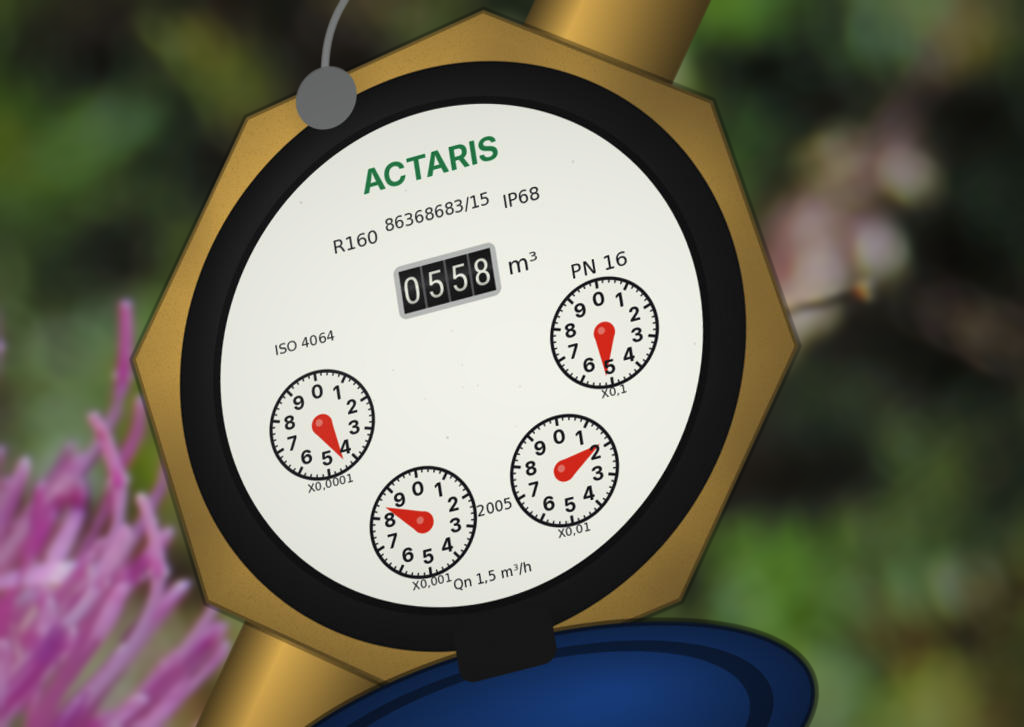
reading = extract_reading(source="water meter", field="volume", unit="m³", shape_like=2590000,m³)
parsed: 558.5184,m³
